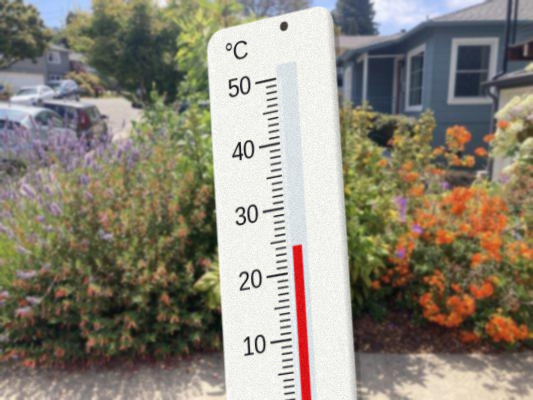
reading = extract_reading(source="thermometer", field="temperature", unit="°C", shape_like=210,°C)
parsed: 24,°C
